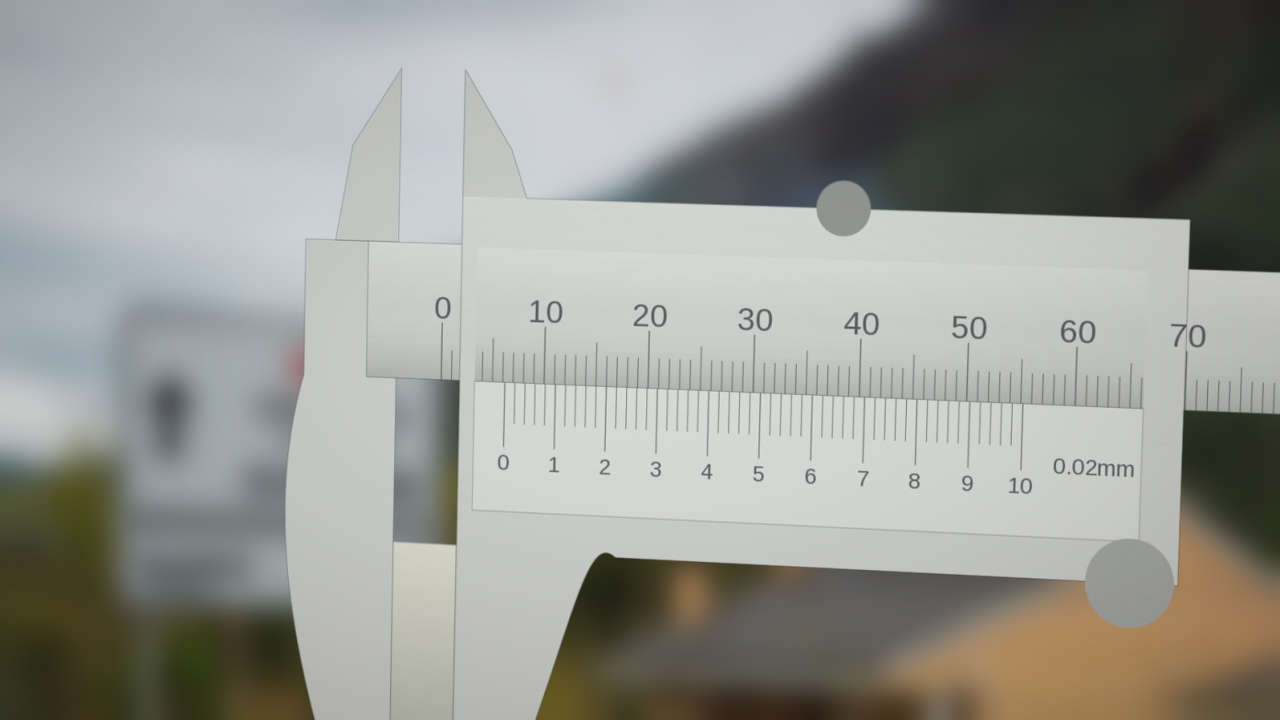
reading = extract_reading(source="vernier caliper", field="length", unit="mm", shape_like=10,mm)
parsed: 6.2,mm
